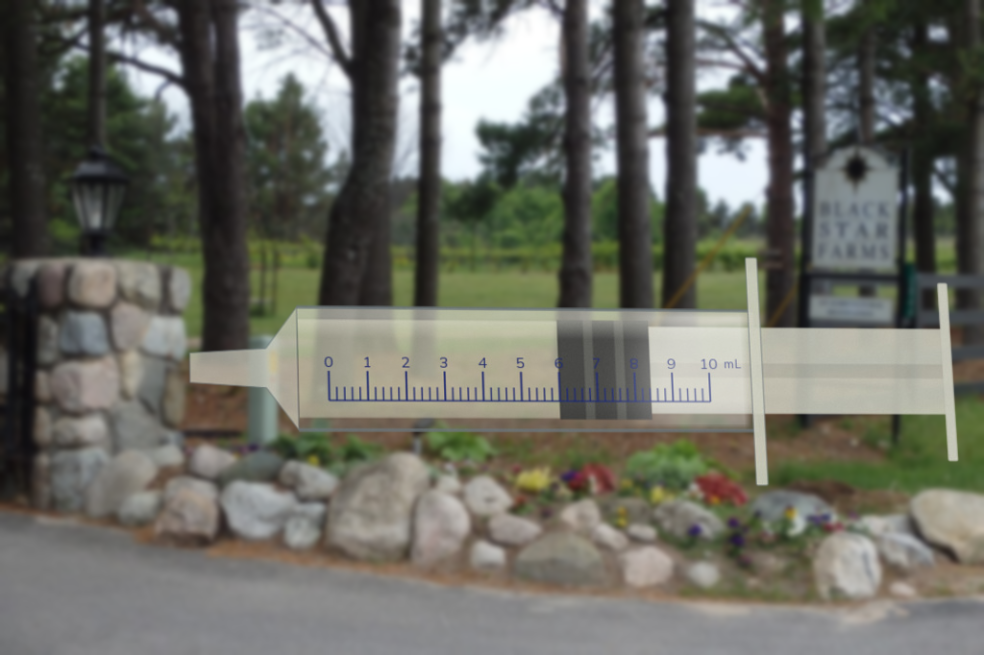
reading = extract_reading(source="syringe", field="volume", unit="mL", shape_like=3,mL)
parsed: 6,mL
